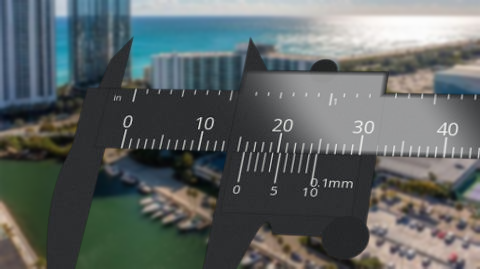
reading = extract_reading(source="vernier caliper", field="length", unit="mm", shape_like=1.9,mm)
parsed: 15.8,mm
